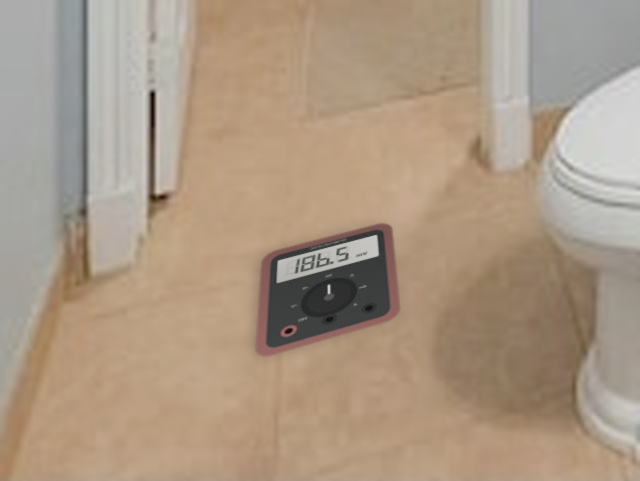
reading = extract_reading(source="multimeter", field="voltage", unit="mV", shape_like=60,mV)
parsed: 186.5,mV
